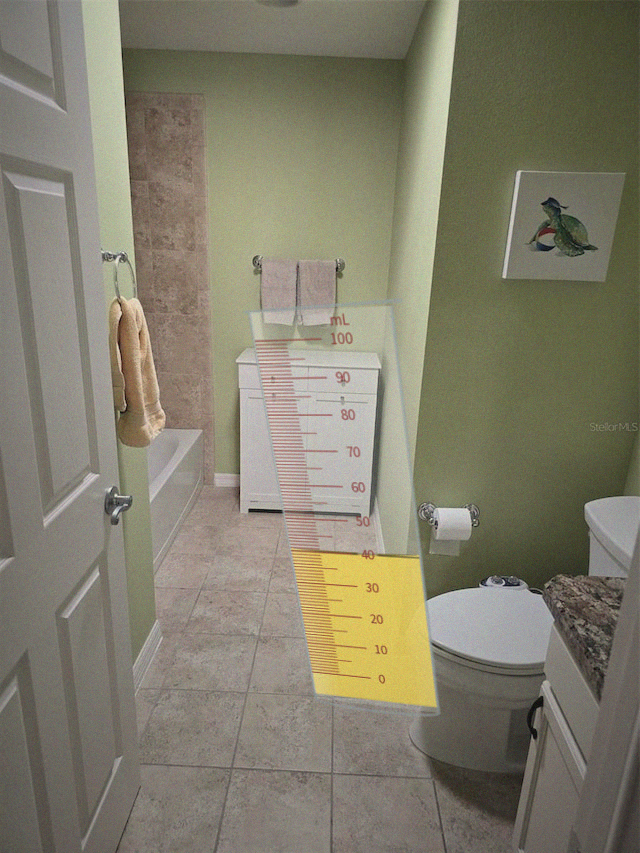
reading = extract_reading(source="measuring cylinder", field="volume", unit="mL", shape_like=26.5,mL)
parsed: 40,mL
